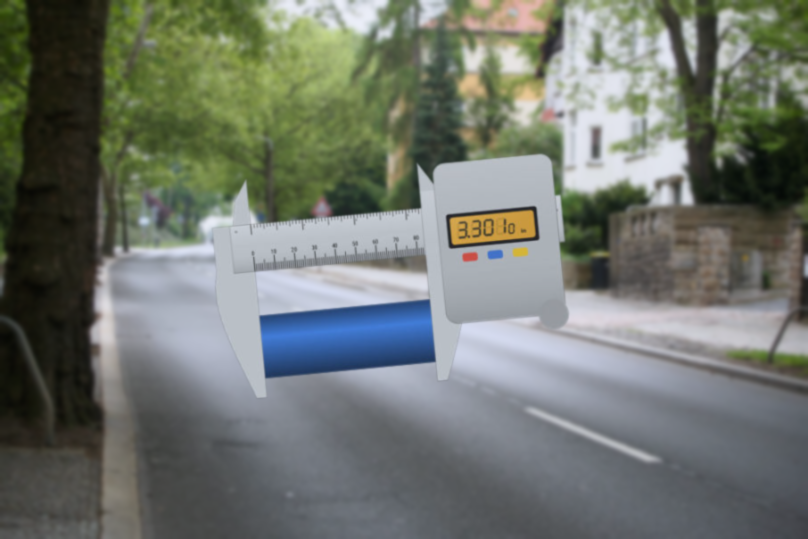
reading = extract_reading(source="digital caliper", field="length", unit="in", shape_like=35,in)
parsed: 3.3010,in
